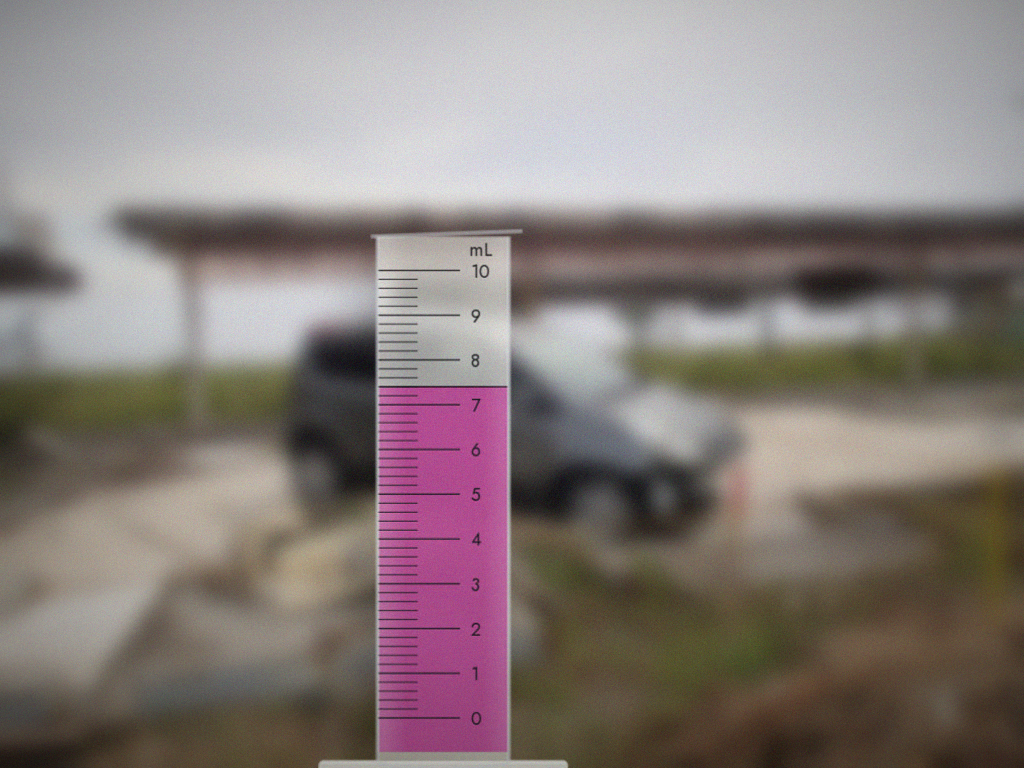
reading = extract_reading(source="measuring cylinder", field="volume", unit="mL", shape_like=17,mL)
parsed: 7.4,mL
